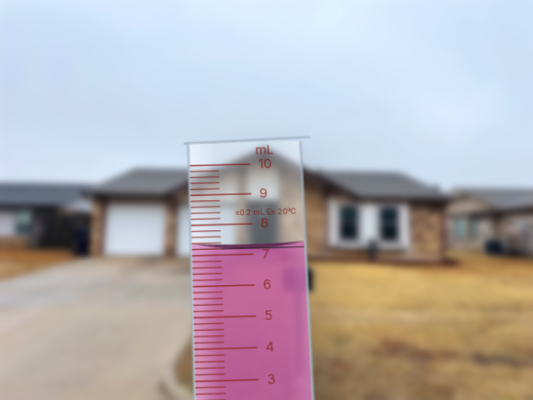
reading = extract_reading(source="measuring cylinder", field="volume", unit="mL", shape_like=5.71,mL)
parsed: 7.2,mL
